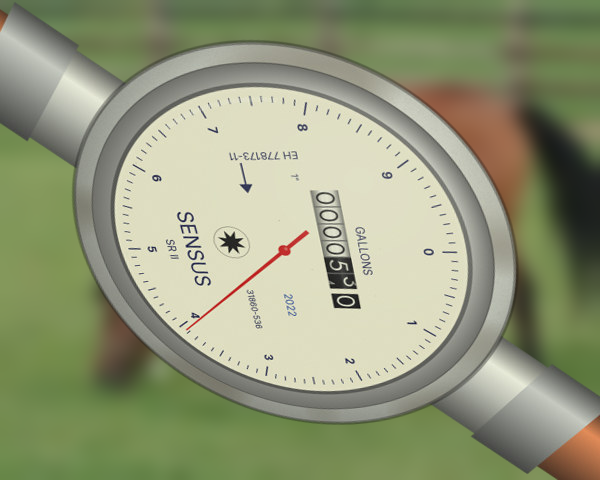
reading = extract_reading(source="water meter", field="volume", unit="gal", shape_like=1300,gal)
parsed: 533.9,gal
